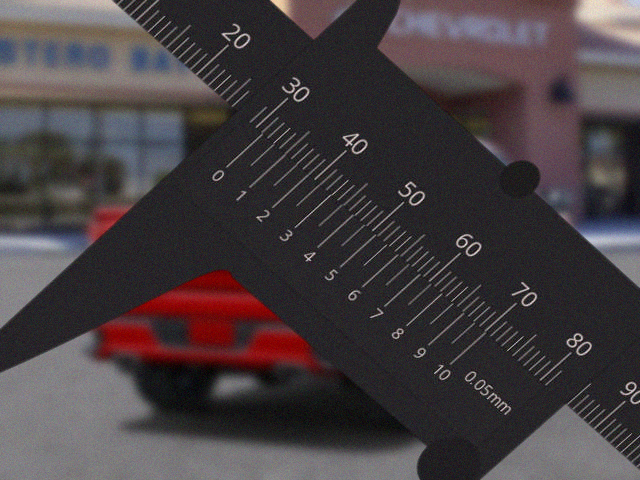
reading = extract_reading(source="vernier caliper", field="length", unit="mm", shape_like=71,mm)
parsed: 31.2,mm
